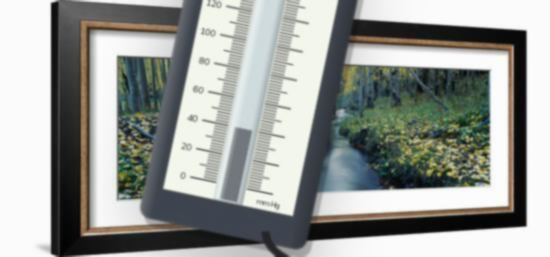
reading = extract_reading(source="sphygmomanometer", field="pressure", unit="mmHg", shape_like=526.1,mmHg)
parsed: 40,mmHg
